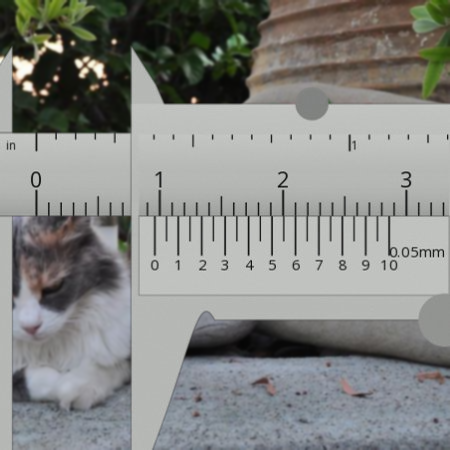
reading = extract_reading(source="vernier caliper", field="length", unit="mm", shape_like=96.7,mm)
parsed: 9.6,mm
